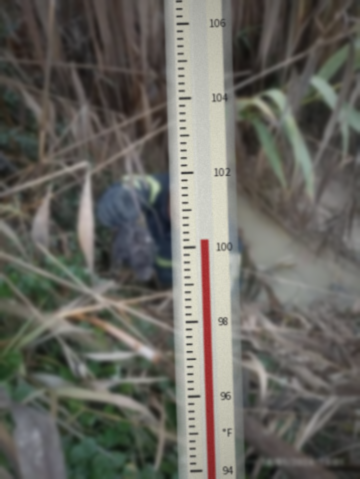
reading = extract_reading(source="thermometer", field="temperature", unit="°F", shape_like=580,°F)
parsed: 100.2,°F
